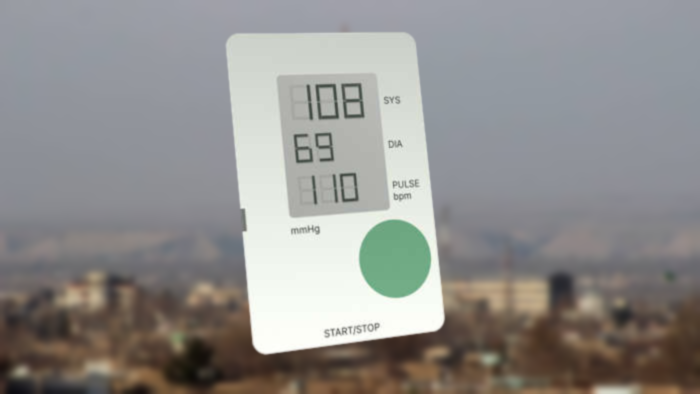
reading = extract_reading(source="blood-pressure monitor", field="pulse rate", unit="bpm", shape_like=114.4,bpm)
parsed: 110,bpm
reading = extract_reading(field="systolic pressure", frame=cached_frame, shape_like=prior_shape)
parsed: 108,mmHg
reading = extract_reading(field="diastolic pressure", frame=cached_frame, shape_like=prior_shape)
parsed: 69,mmHg
